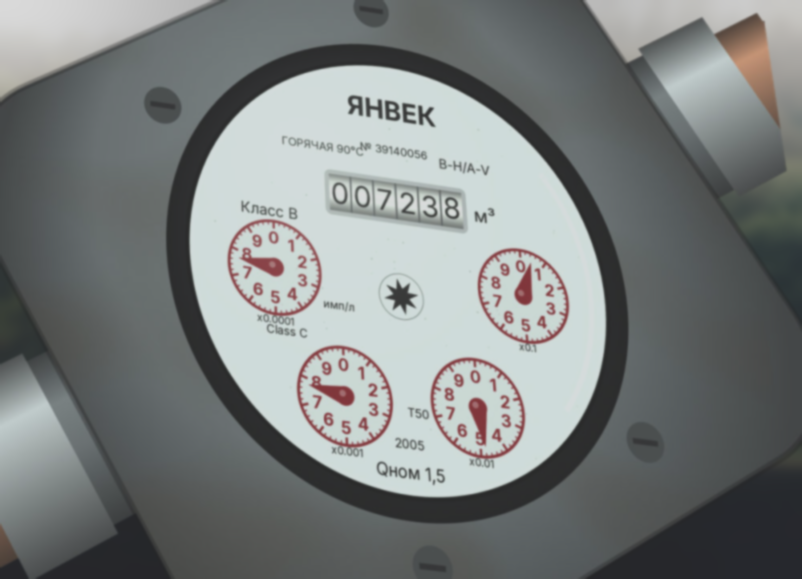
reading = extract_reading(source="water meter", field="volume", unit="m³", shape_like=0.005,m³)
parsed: 7238.0477,m³
